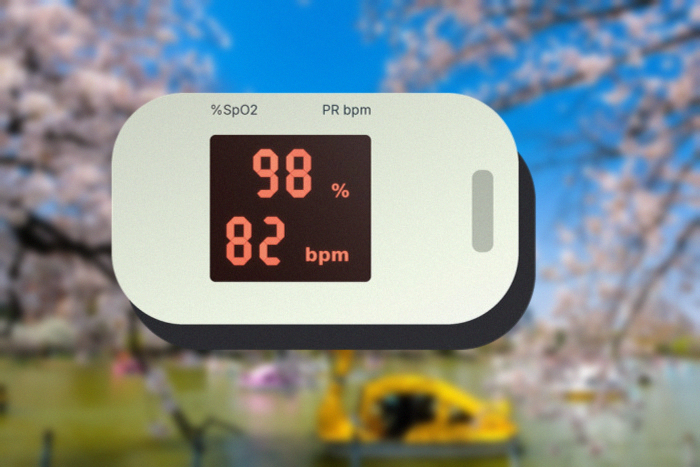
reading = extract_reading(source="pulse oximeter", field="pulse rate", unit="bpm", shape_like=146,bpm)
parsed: 82,bpm
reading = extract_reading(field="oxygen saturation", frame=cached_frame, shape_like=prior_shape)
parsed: 98,%
